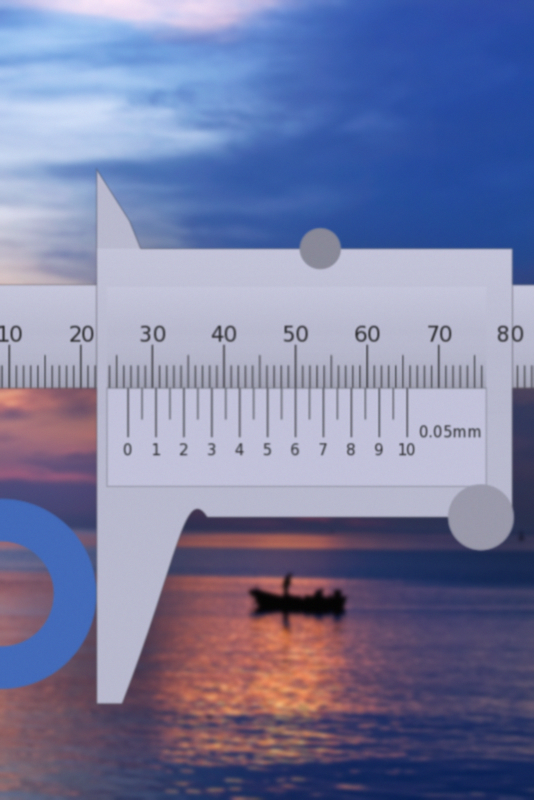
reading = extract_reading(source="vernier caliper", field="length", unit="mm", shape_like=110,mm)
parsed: 26.6,mm
